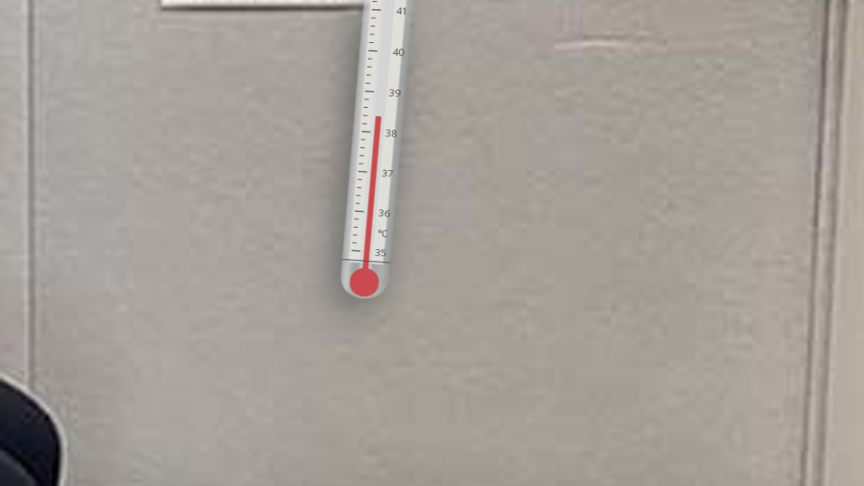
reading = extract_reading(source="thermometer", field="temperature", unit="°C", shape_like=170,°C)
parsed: 38.4,°C
